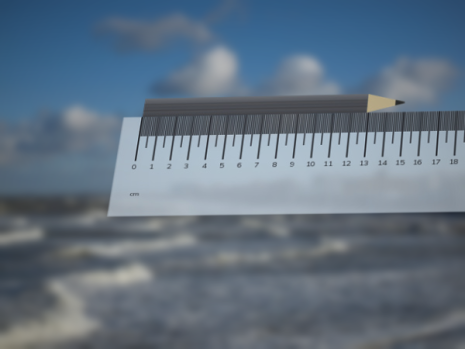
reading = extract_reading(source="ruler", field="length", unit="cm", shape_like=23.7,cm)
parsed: 15,cm
